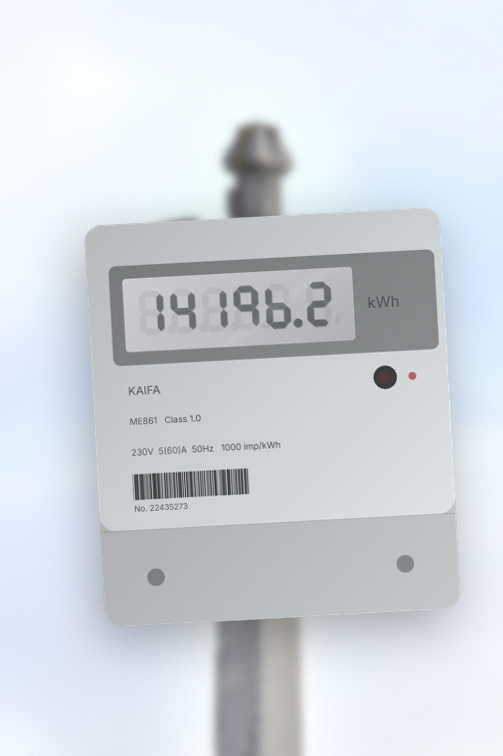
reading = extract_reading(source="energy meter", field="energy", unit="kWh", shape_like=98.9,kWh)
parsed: 14196.2,kWh
